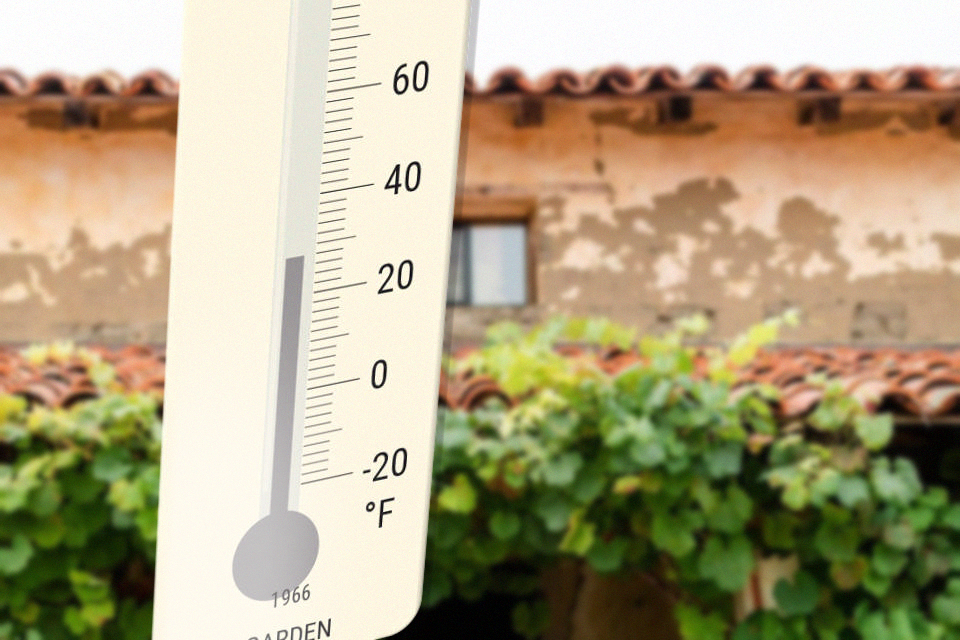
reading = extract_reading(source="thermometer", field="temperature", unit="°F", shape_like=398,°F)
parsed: 28,°F
